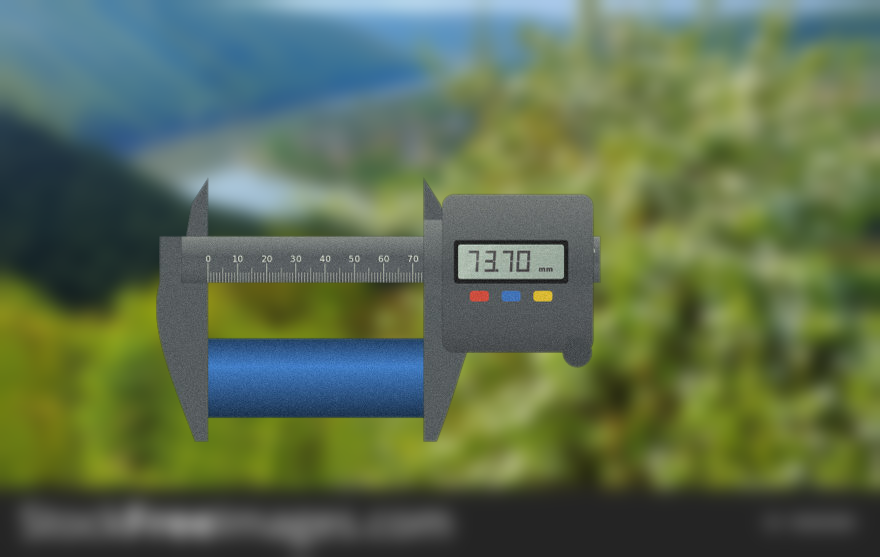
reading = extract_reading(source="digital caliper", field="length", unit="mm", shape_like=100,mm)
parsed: 73.70,mm
